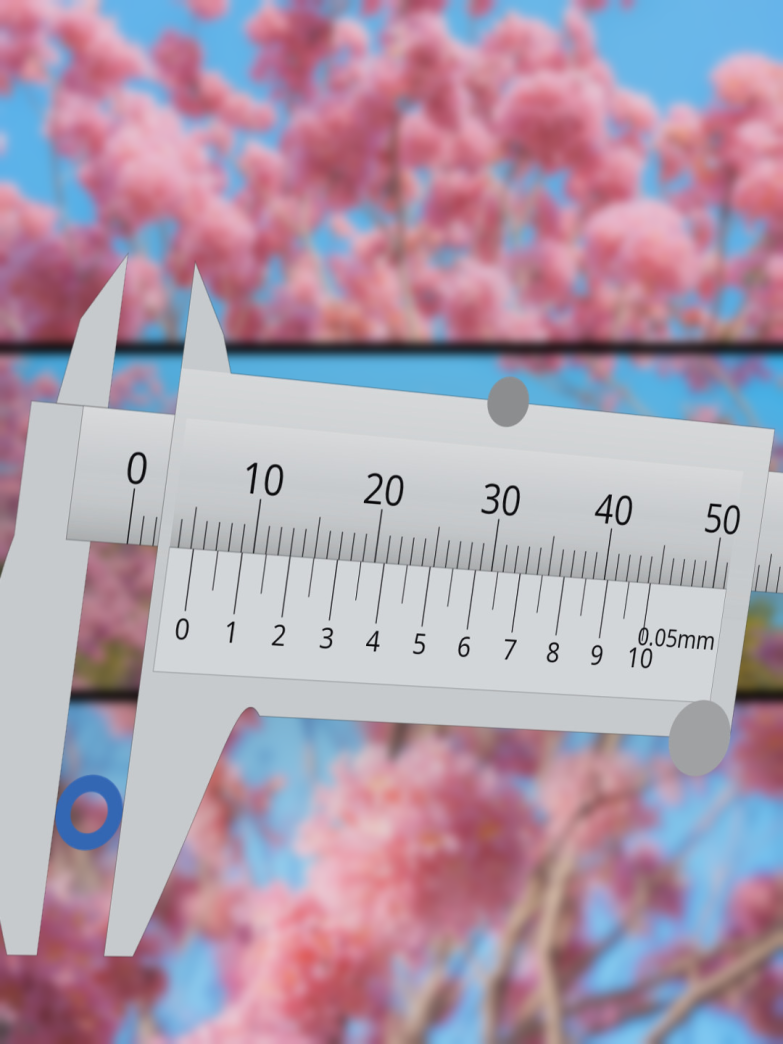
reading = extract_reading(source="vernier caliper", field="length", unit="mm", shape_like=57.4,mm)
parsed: 5.2,mm
